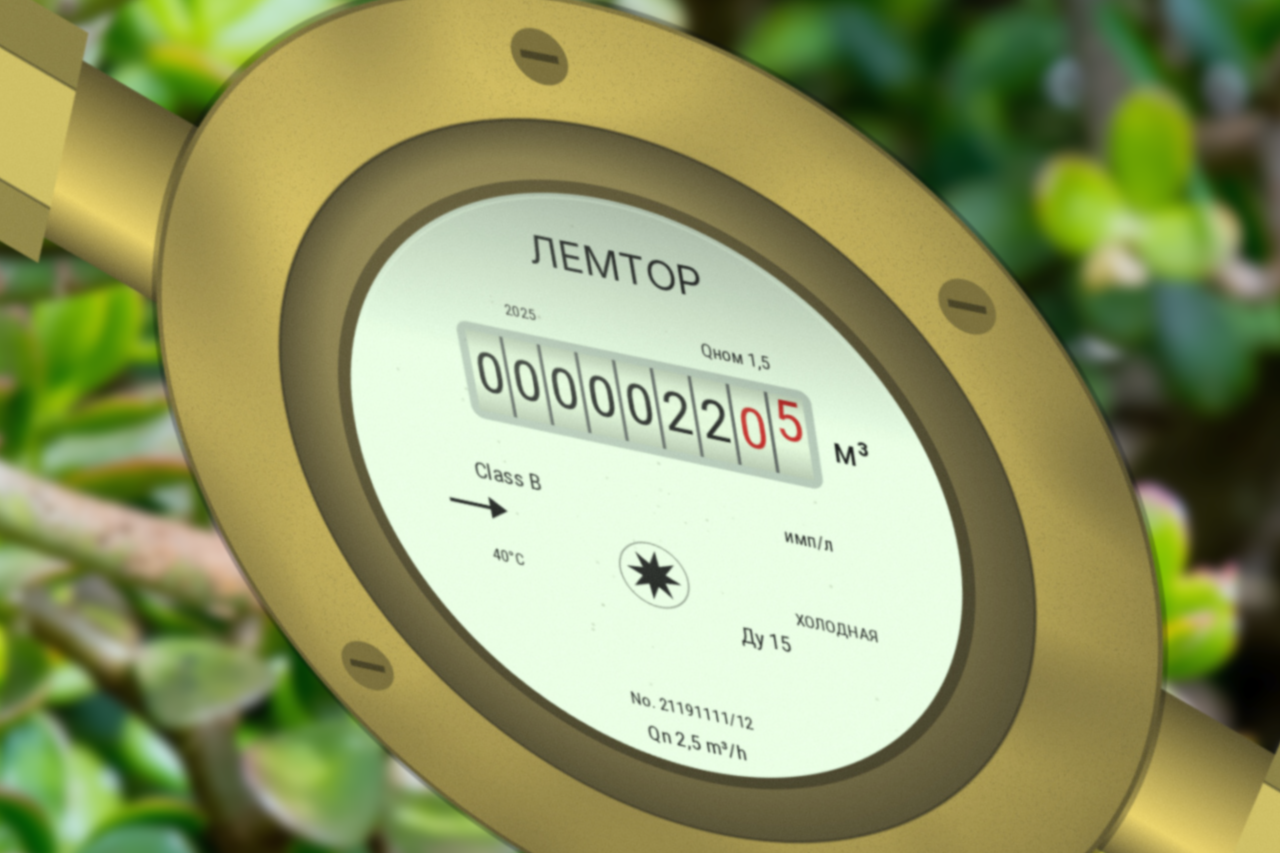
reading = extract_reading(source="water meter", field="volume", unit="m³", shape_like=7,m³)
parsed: 22.05,m³
